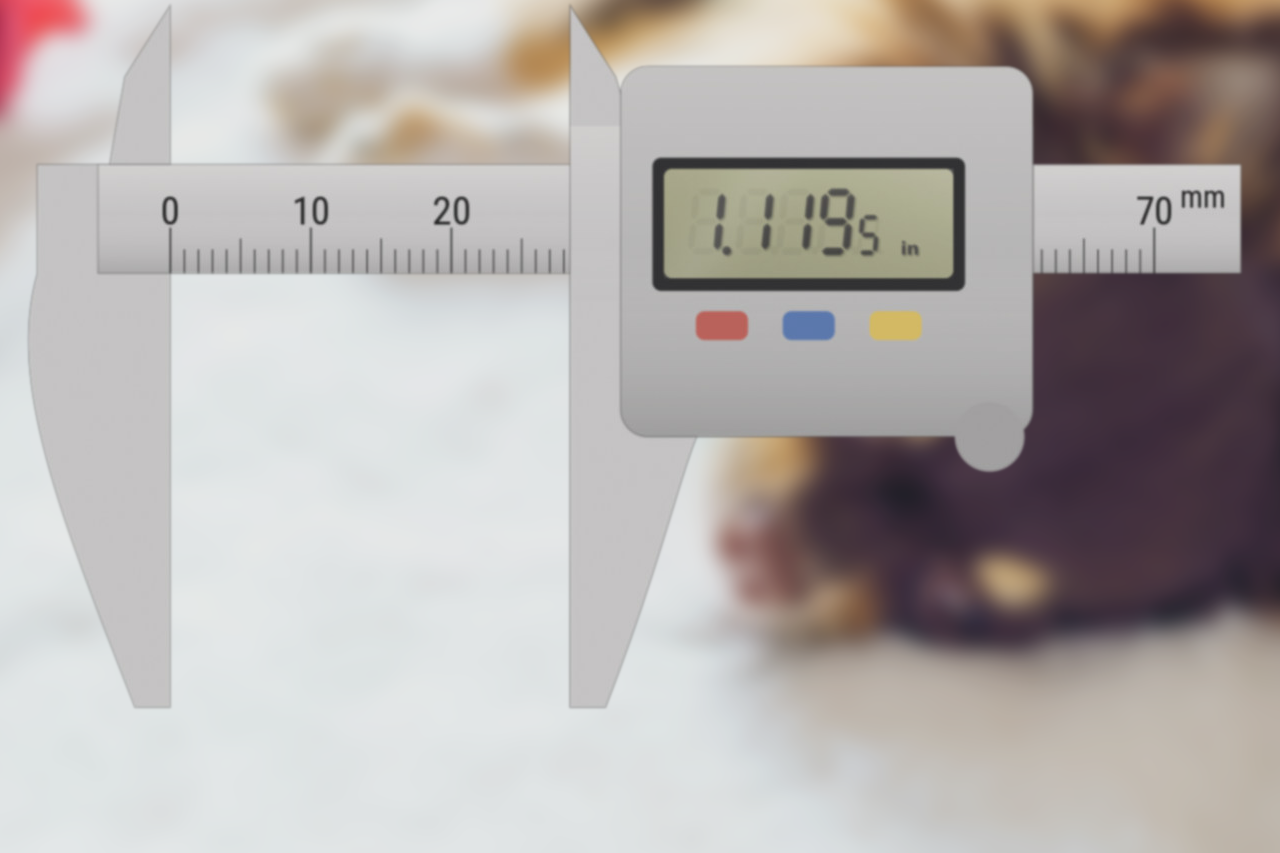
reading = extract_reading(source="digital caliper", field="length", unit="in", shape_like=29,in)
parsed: 1.1195,in
